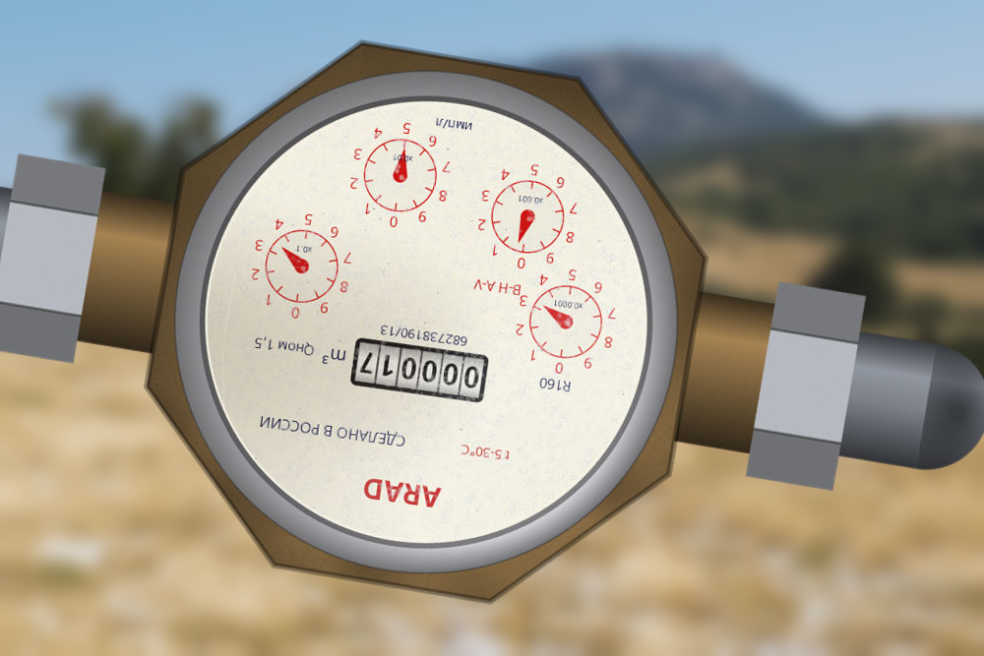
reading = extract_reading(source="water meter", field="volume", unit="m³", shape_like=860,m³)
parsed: 17.3503,m³
